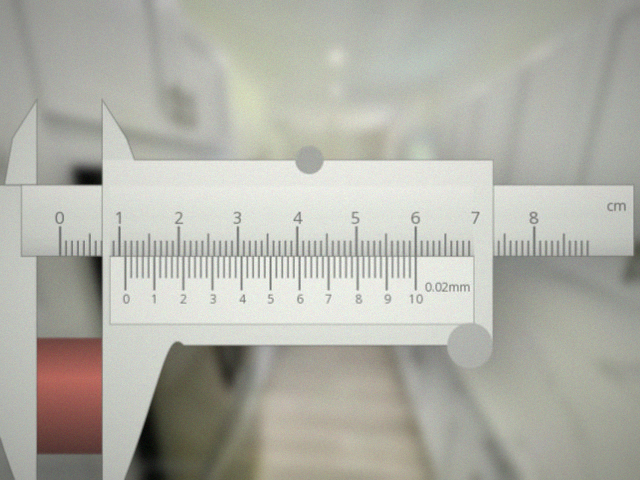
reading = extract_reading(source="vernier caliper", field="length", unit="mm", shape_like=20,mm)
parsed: 11.0,mm
